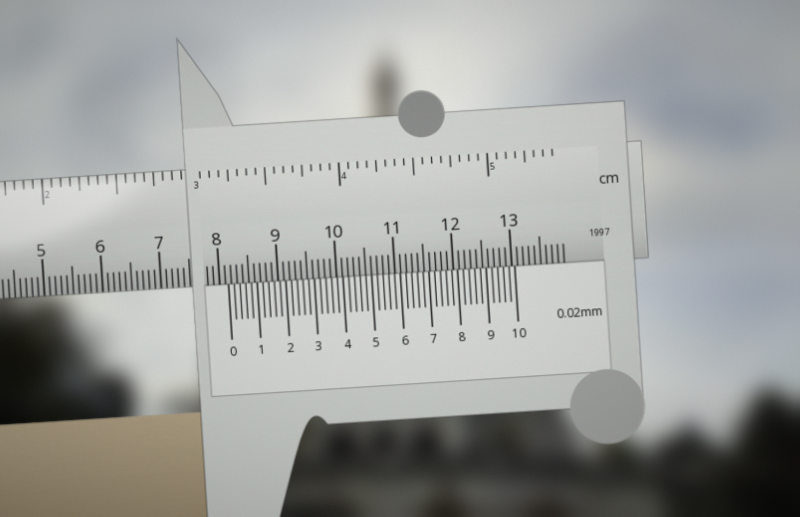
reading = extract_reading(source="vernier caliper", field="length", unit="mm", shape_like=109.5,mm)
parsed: 81.5,mm
